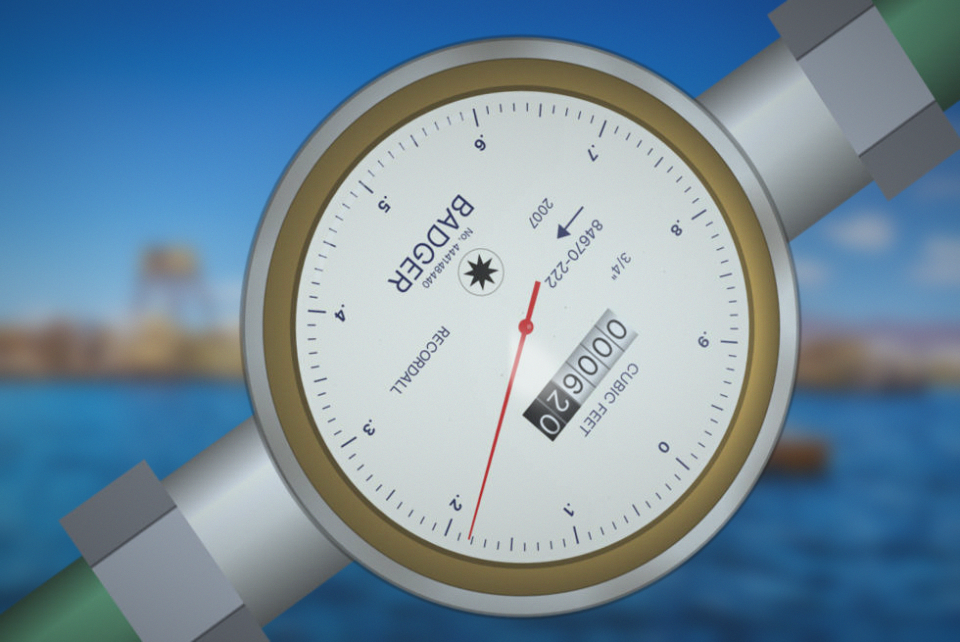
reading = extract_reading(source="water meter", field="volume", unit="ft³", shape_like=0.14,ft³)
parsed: 620.18,ft³
